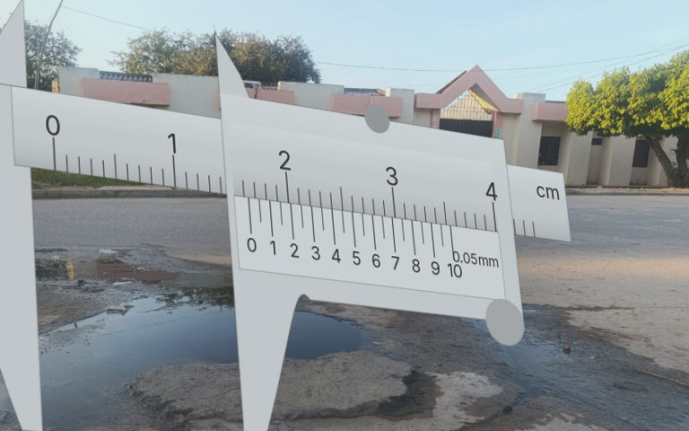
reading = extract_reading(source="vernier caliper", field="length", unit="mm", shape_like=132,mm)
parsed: 16.4,mm
